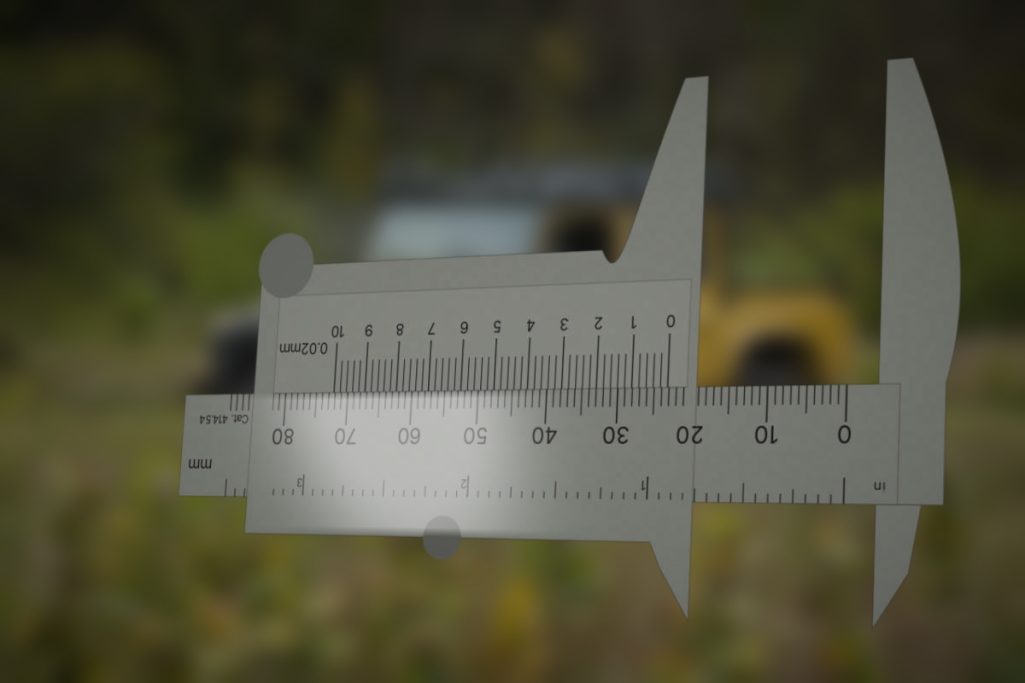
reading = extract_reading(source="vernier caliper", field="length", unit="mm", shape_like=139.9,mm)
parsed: 23.2,mm
